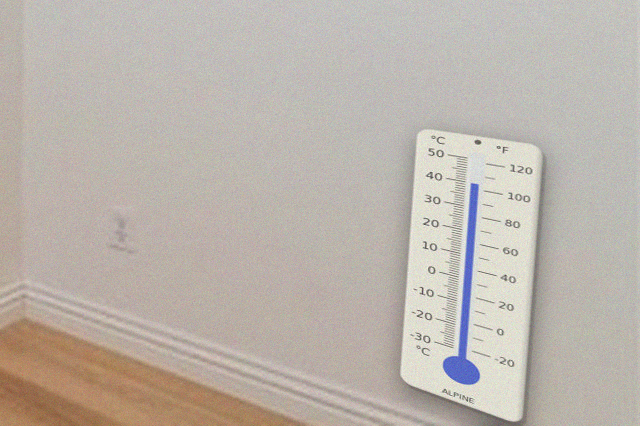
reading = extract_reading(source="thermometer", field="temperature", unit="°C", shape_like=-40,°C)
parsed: 40,°C
